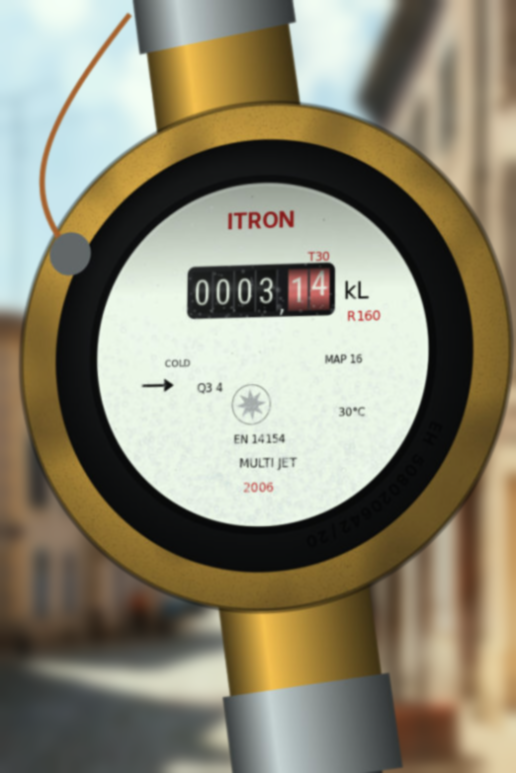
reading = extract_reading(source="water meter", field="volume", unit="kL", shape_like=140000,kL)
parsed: 3.14,kL
